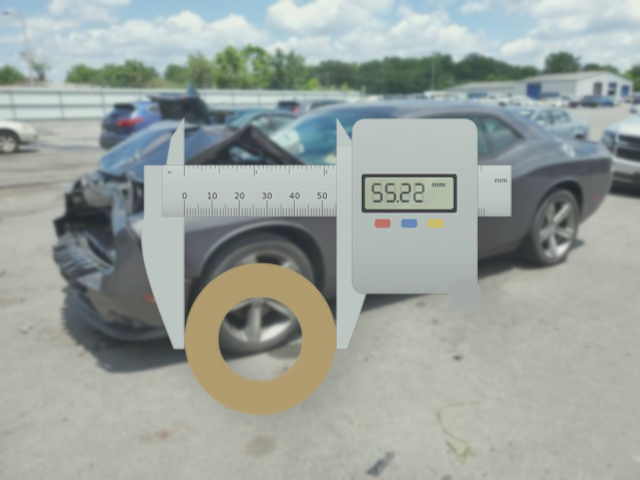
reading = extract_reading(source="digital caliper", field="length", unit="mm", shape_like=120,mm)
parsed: 55.22,mm
